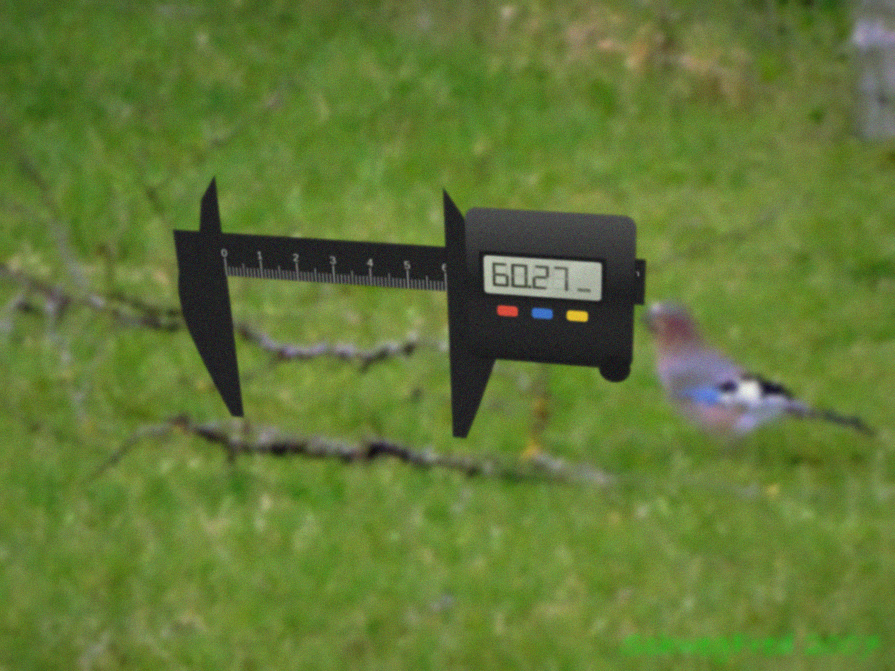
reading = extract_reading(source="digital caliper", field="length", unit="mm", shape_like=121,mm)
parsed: 60.27,mm
